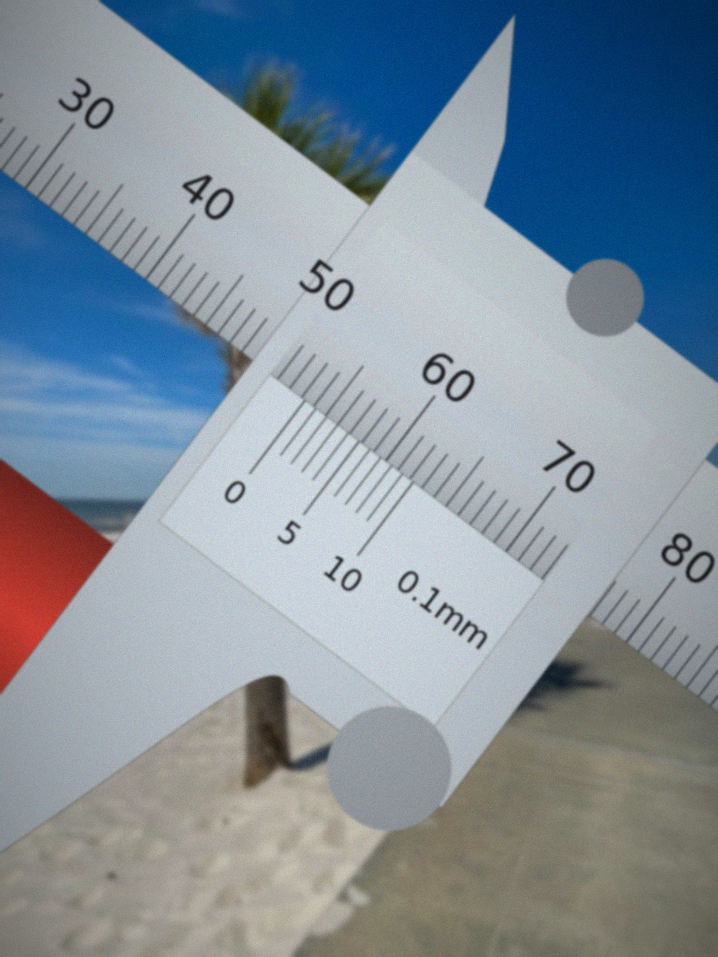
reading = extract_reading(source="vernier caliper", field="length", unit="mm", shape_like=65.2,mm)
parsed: 53.3,mm
